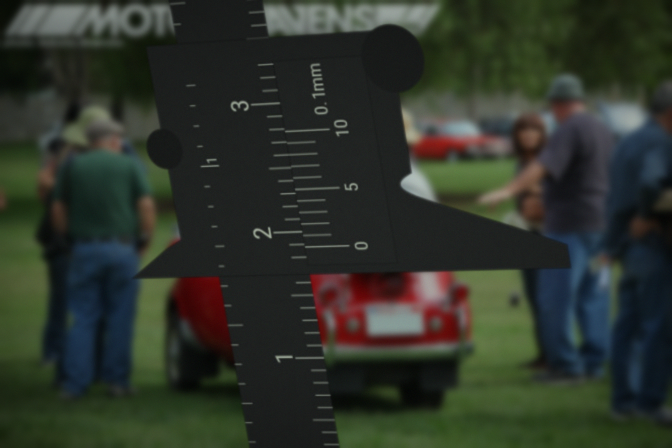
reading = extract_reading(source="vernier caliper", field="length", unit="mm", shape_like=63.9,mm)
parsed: 18.8,mm
